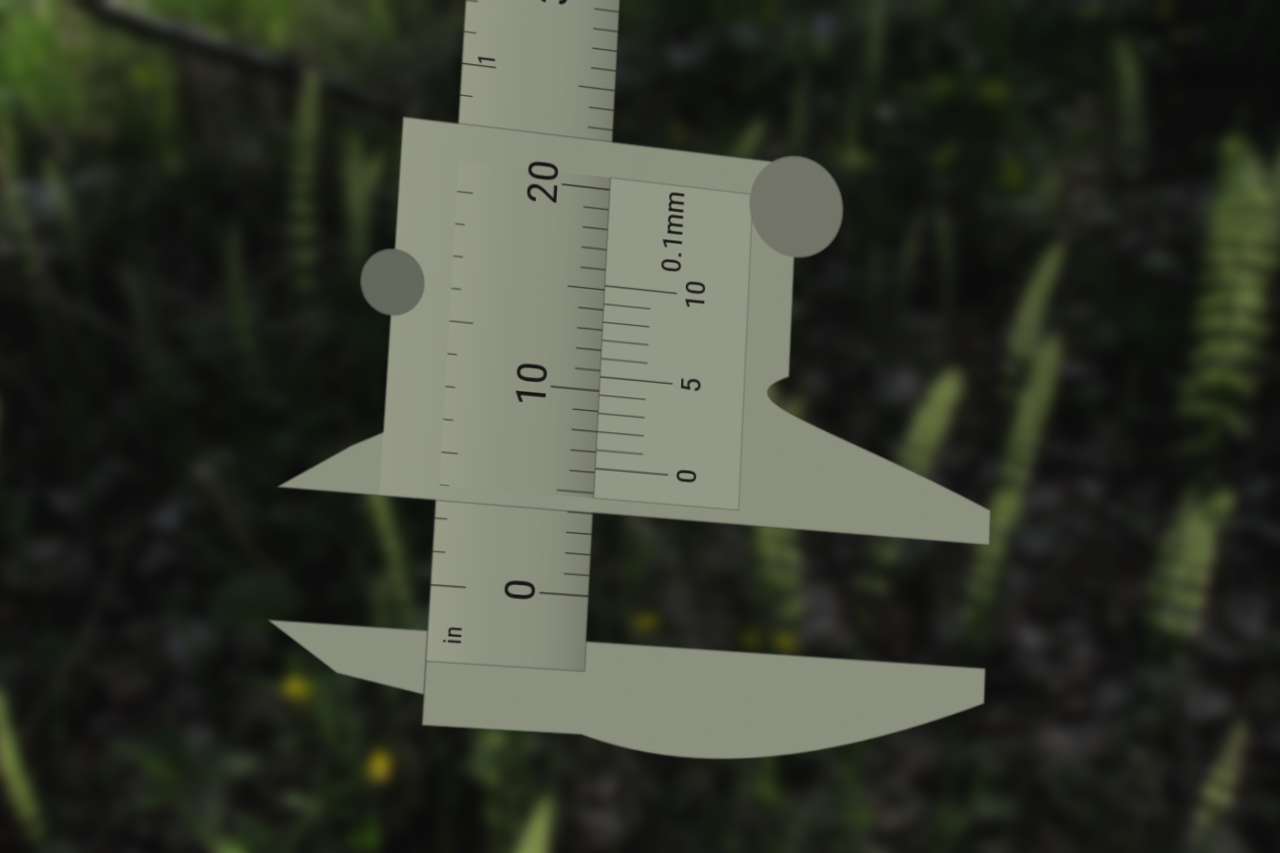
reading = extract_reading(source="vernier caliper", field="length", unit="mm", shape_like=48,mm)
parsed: 6.2,mm
